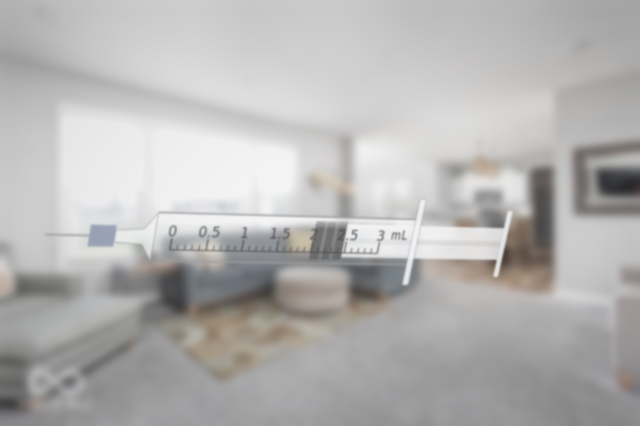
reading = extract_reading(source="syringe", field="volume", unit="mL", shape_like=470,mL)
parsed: 2,mL
